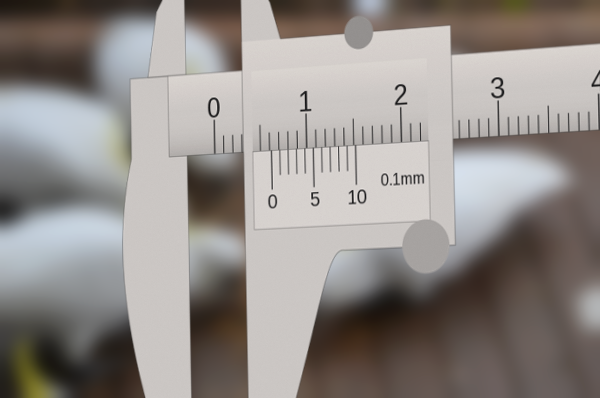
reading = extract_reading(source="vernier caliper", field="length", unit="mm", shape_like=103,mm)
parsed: 6.2,mm
